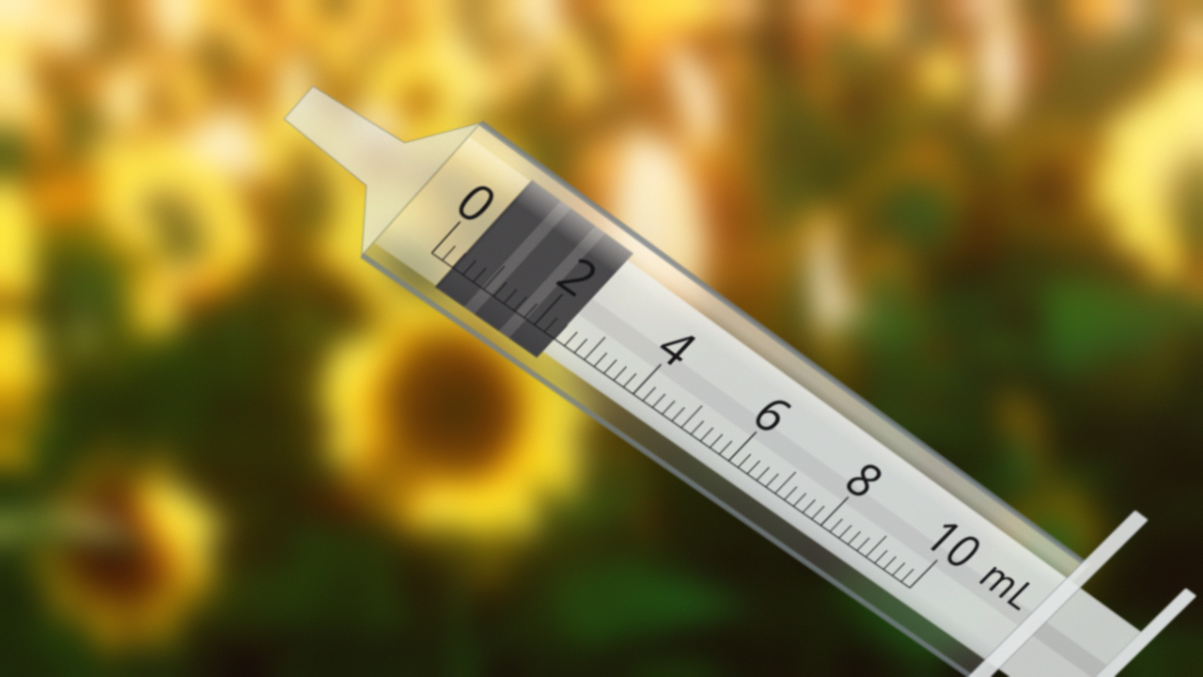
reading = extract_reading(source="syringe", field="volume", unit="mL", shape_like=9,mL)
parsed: 0.4,mL
